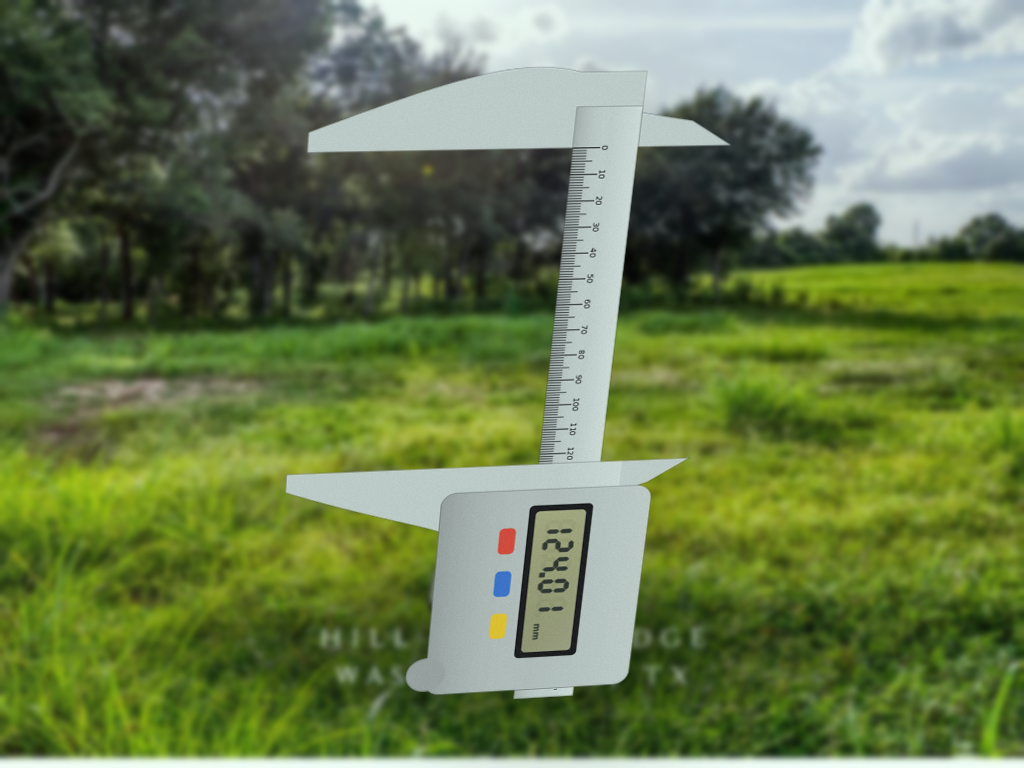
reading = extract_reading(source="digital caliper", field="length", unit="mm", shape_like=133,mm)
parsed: 124.01,mm
